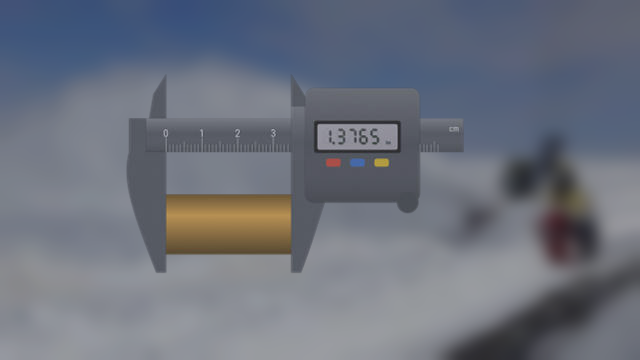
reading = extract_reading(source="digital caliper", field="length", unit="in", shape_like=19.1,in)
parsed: 1.3765,in
